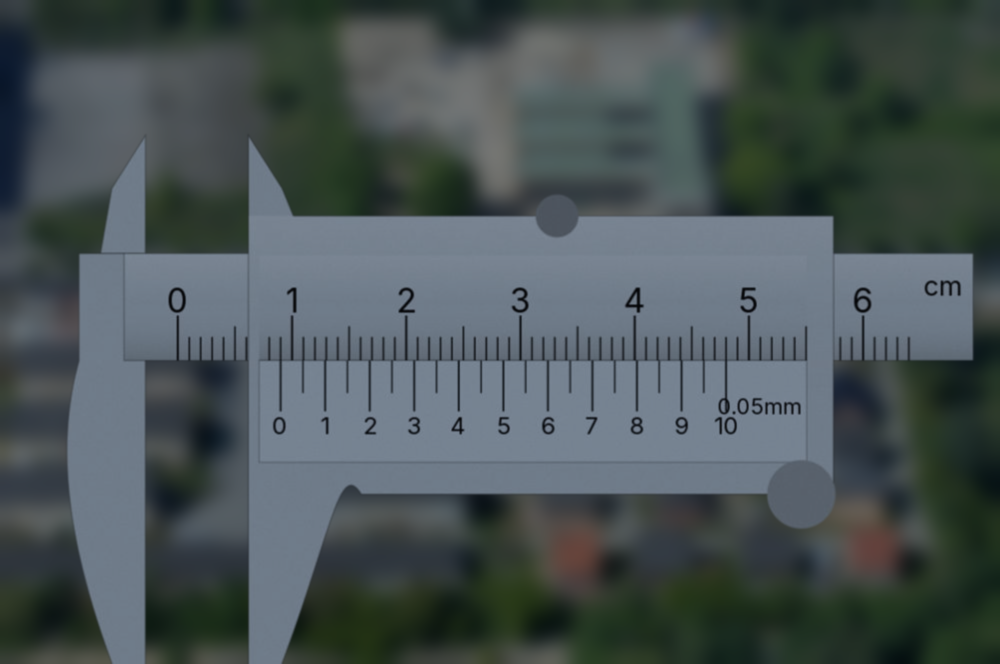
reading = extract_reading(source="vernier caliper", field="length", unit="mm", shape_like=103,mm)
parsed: 9.0,mm
